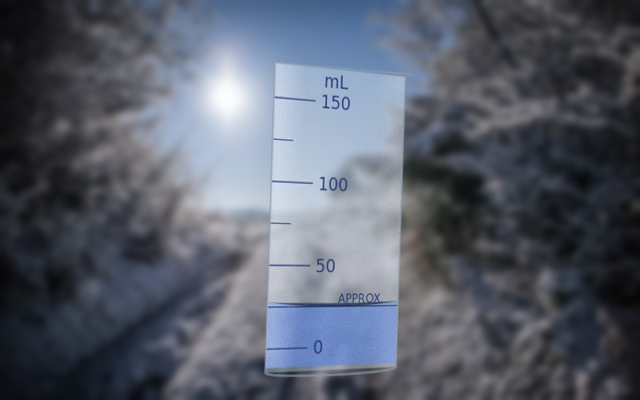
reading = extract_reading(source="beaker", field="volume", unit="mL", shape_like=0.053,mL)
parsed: 25,mL
